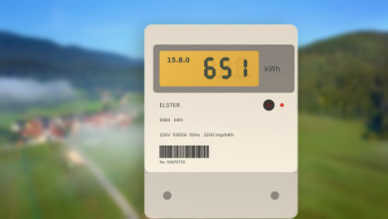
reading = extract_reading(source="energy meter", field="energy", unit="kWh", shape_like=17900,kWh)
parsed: 651,kWh
